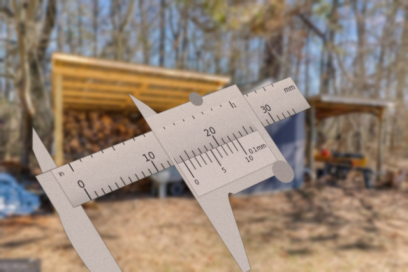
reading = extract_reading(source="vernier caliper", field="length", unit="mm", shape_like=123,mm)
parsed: 14.0,mm
